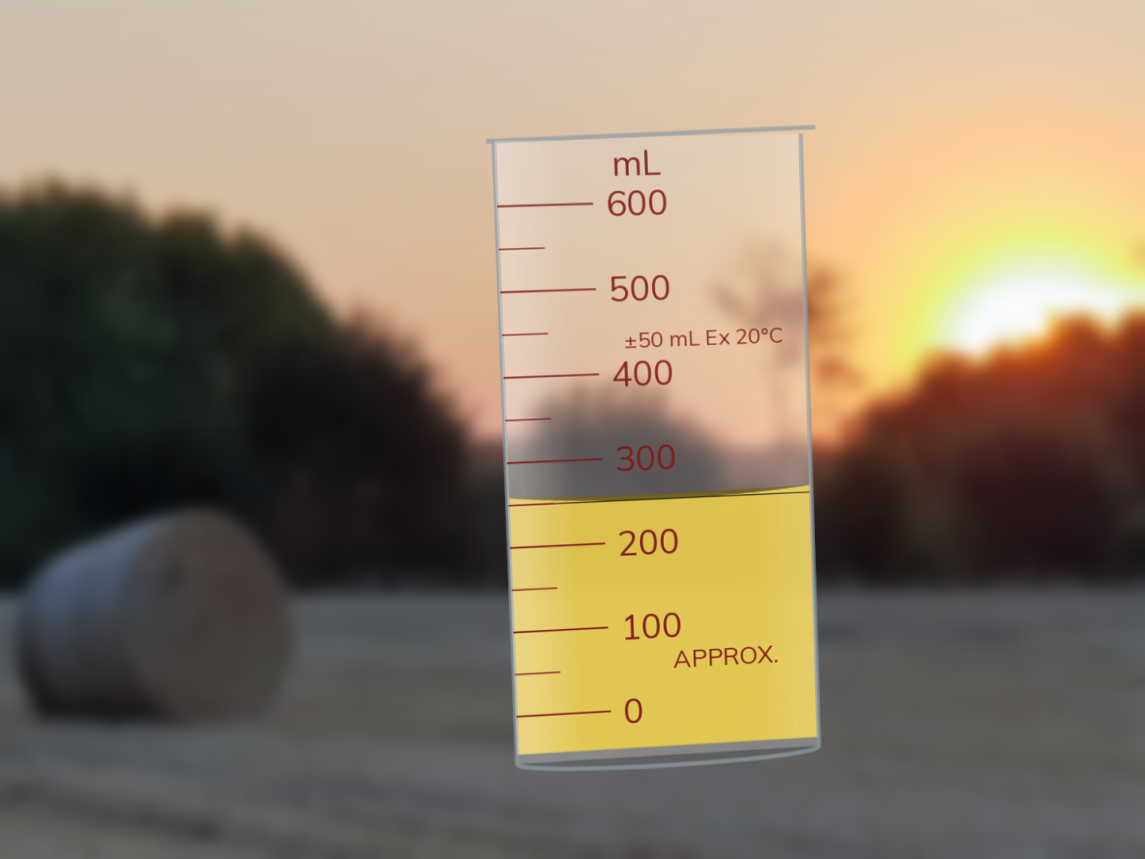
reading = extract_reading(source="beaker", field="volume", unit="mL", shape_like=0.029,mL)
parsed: 250,mL
